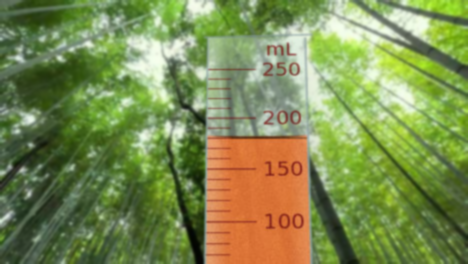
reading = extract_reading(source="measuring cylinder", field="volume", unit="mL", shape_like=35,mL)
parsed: 180,mL
